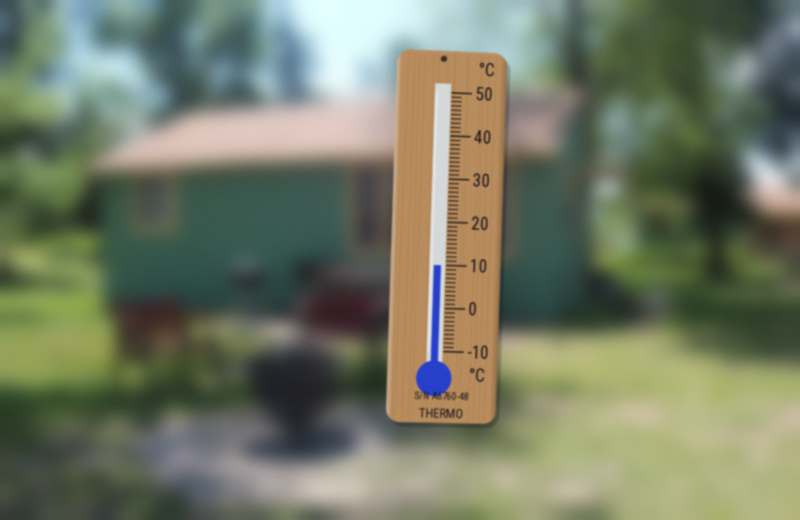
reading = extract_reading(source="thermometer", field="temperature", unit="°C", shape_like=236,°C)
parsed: 10,°C
